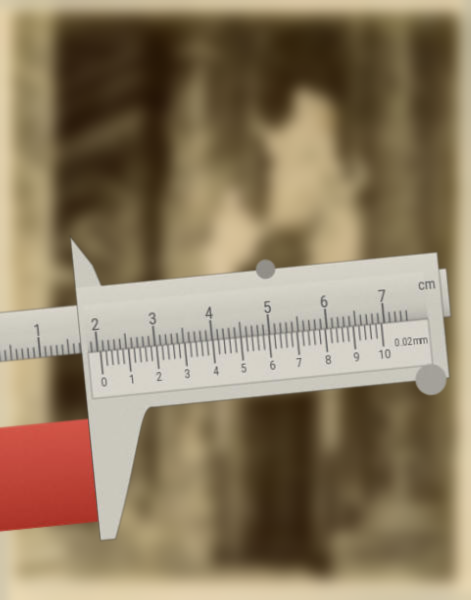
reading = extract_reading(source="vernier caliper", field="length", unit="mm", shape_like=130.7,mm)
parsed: 20.5,mm
